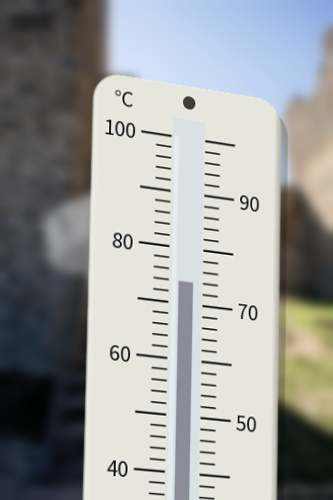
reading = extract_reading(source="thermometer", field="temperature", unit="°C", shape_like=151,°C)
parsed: 74,°C
